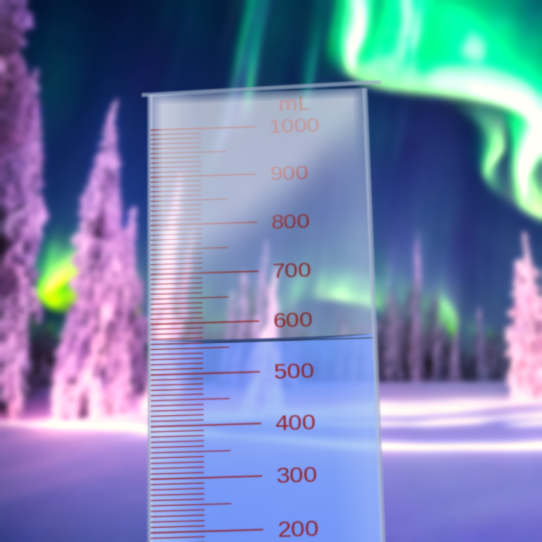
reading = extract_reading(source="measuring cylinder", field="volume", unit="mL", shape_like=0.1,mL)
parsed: 560,mL
